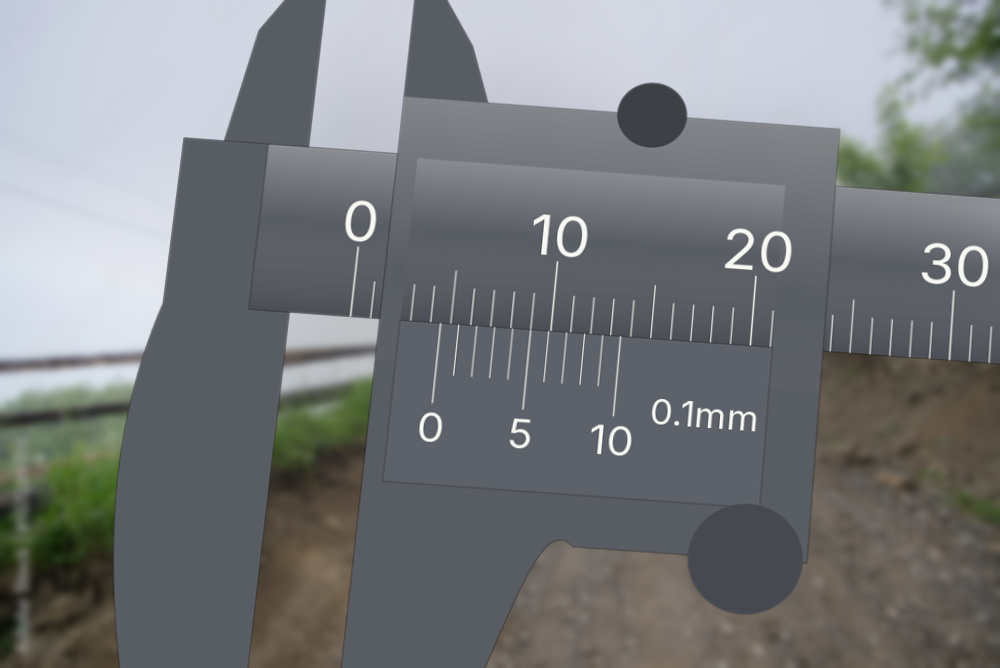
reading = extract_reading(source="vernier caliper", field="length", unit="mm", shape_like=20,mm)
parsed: 4.5,mm
